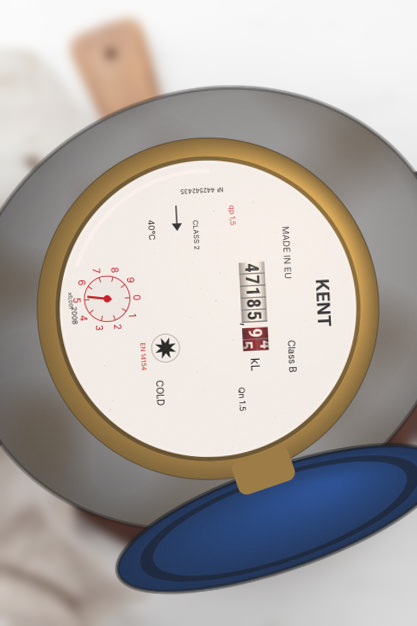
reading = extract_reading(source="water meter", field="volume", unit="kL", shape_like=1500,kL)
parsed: 47185.945,kL
